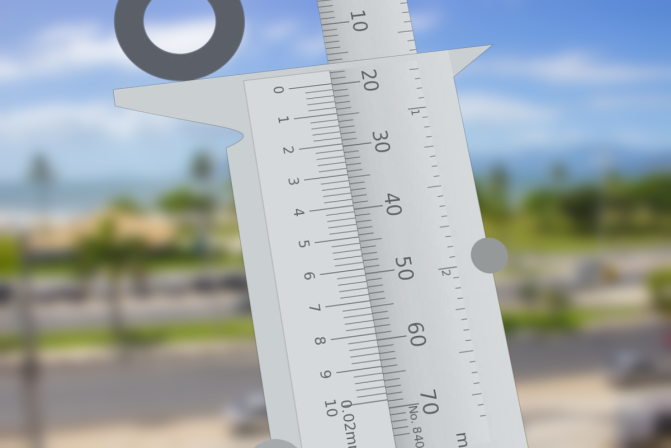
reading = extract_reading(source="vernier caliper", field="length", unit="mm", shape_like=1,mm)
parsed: 19.8,mm
